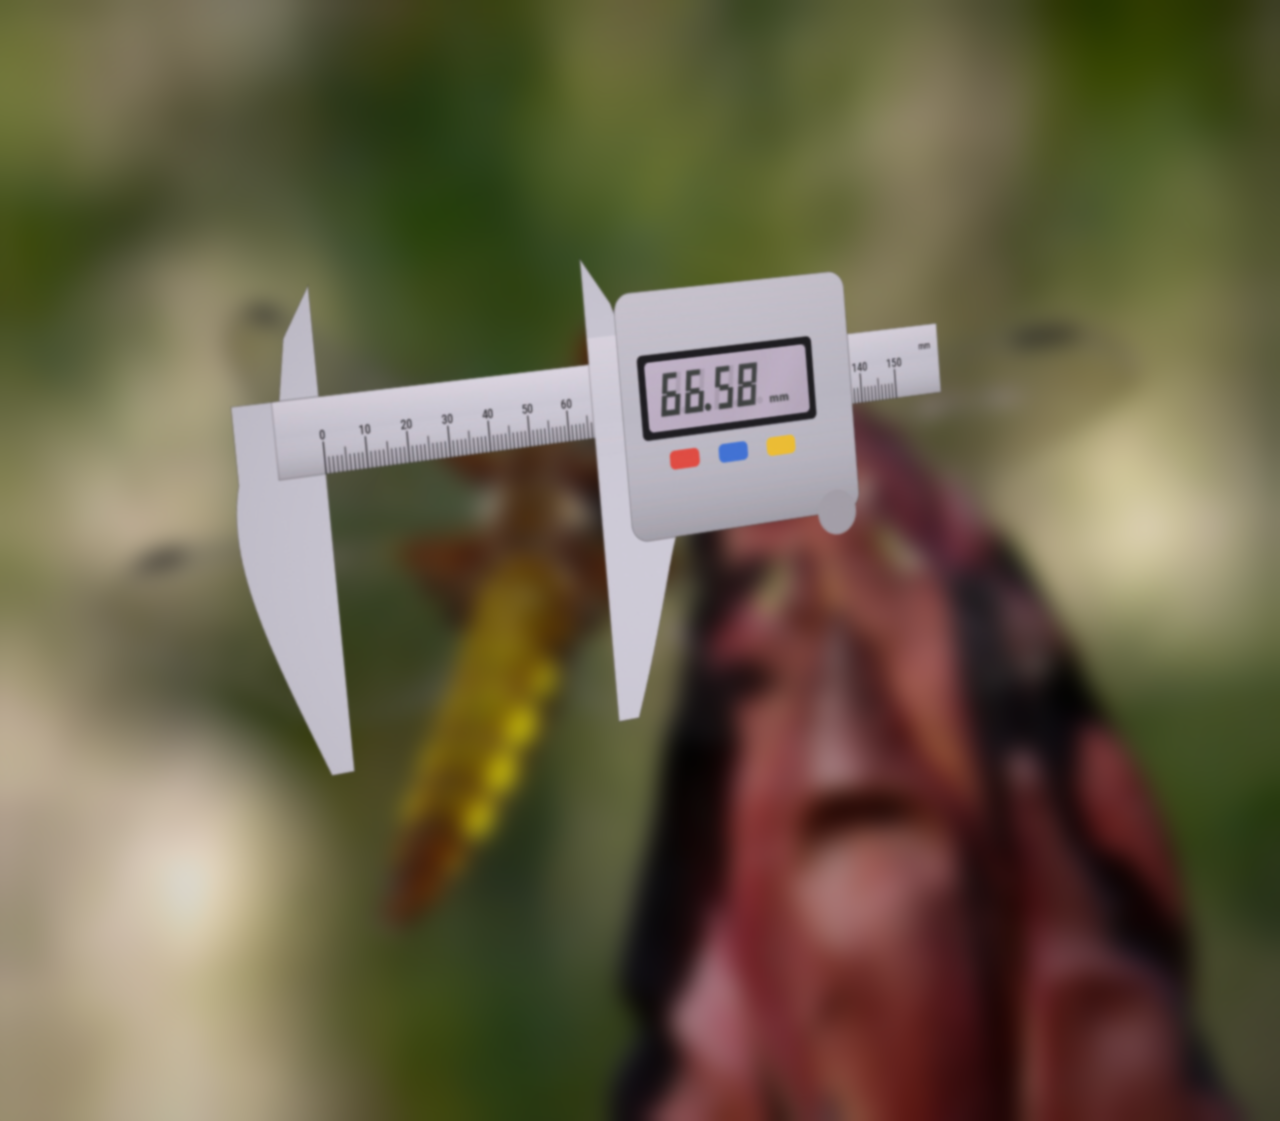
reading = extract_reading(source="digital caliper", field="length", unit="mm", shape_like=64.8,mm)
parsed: 66.58,mm
